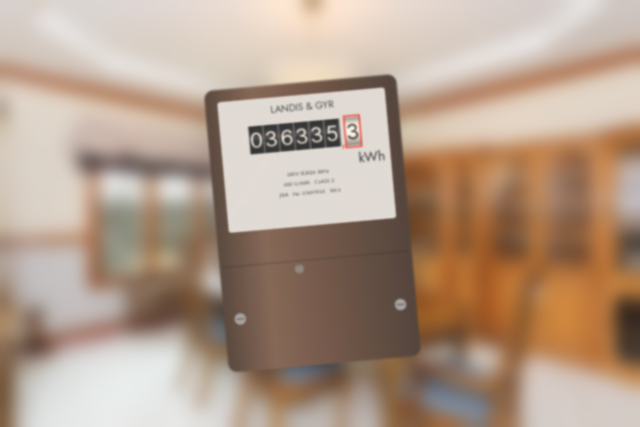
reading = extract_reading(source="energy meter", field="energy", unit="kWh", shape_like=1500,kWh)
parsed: 36335.3,kWh
